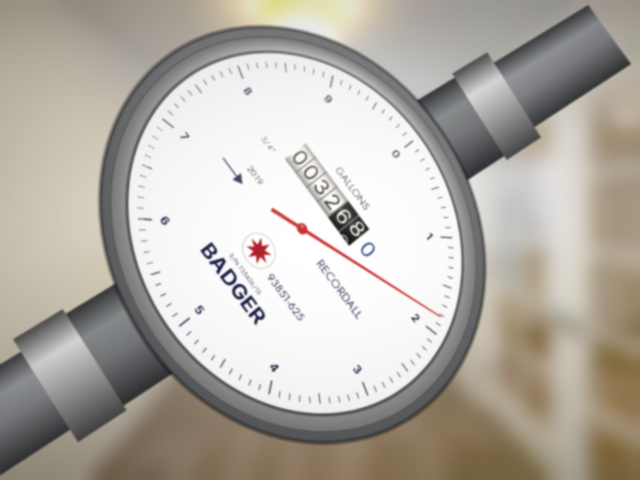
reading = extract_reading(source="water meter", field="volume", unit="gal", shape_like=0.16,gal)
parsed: 32681.8,gal
